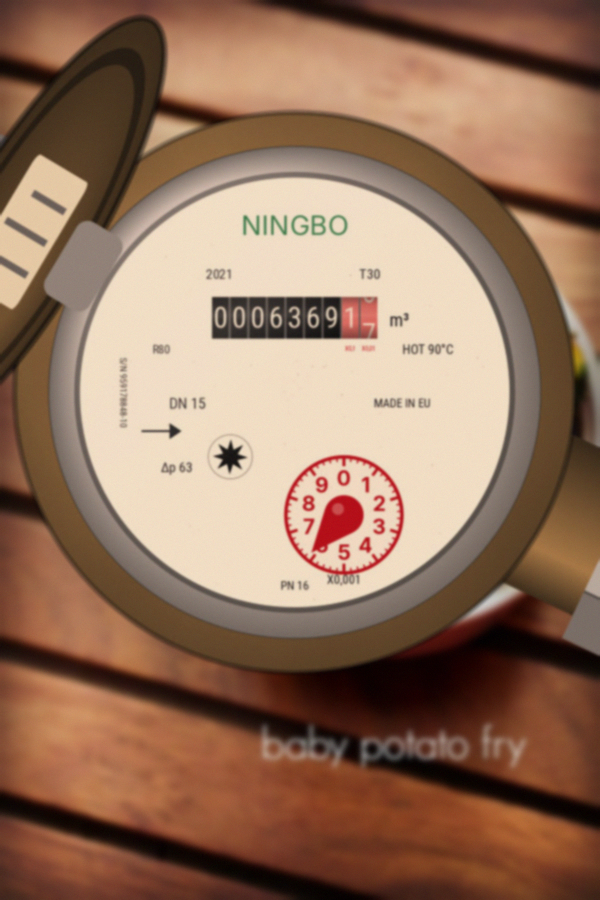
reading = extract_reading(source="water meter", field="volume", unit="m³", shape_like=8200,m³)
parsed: 6369.166,m³
